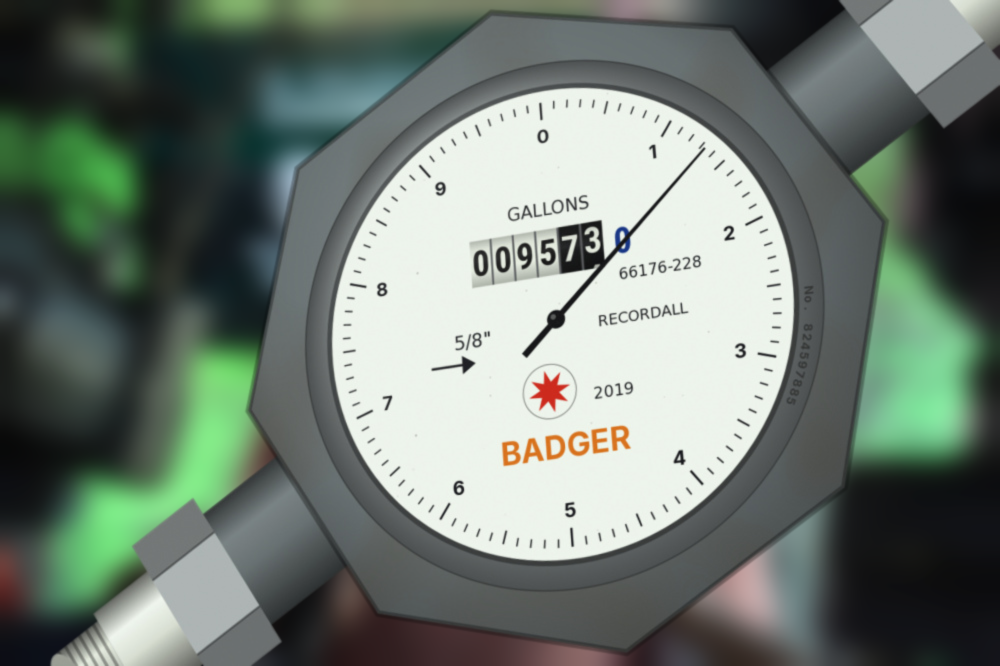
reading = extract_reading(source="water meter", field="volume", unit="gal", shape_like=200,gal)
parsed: 95731.3,gal
